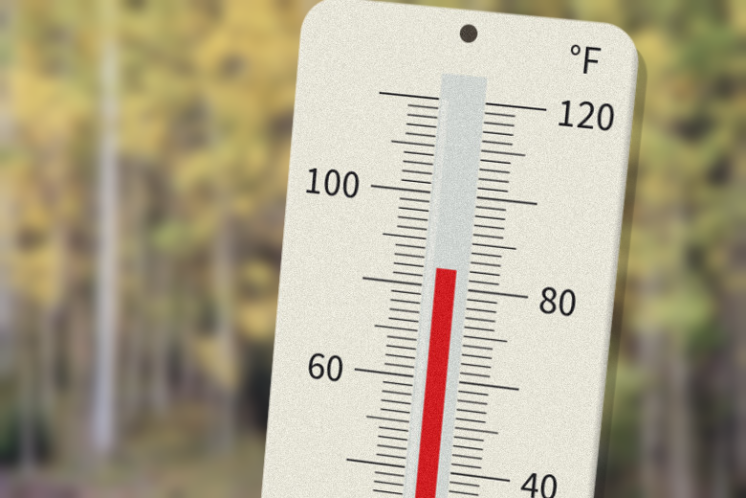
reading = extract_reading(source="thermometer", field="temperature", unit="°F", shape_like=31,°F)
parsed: 84,°F
